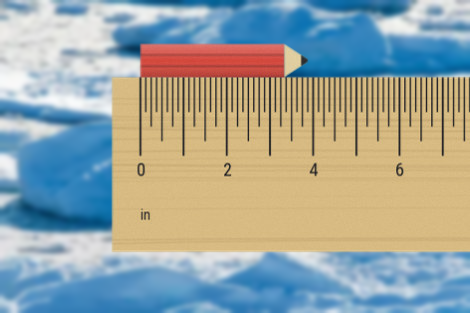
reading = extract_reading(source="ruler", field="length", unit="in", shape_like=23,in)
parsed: 3.875,in
